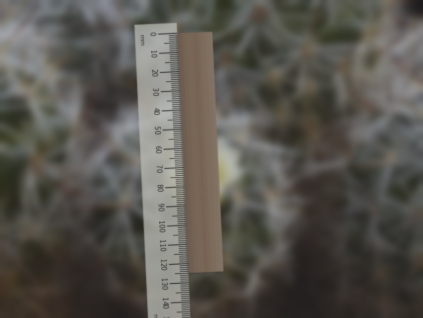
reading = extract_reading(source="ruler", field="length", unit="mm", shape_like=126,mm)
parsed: 125,mm
